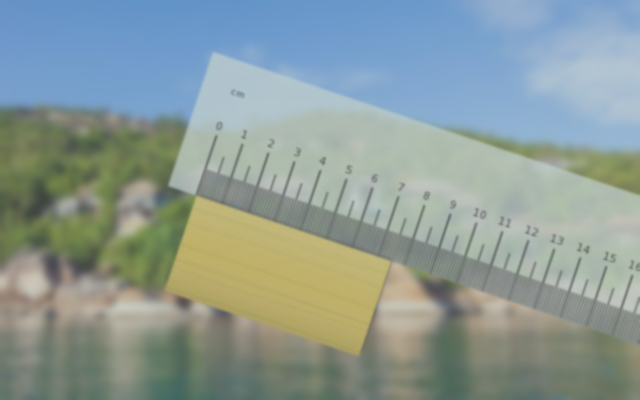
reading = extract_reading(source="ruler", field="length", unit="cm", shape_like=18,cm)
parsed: 7.5,cm
